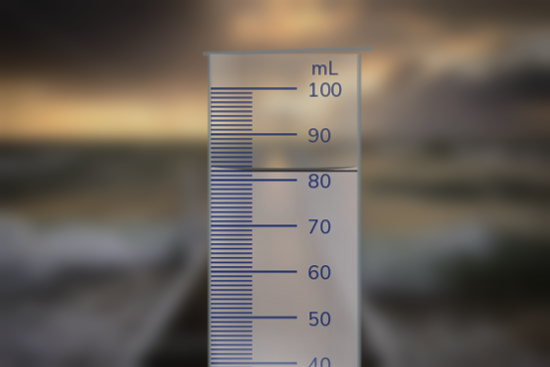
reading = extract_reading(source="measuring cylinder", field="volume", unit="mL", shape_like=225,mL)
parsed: 82,mL
